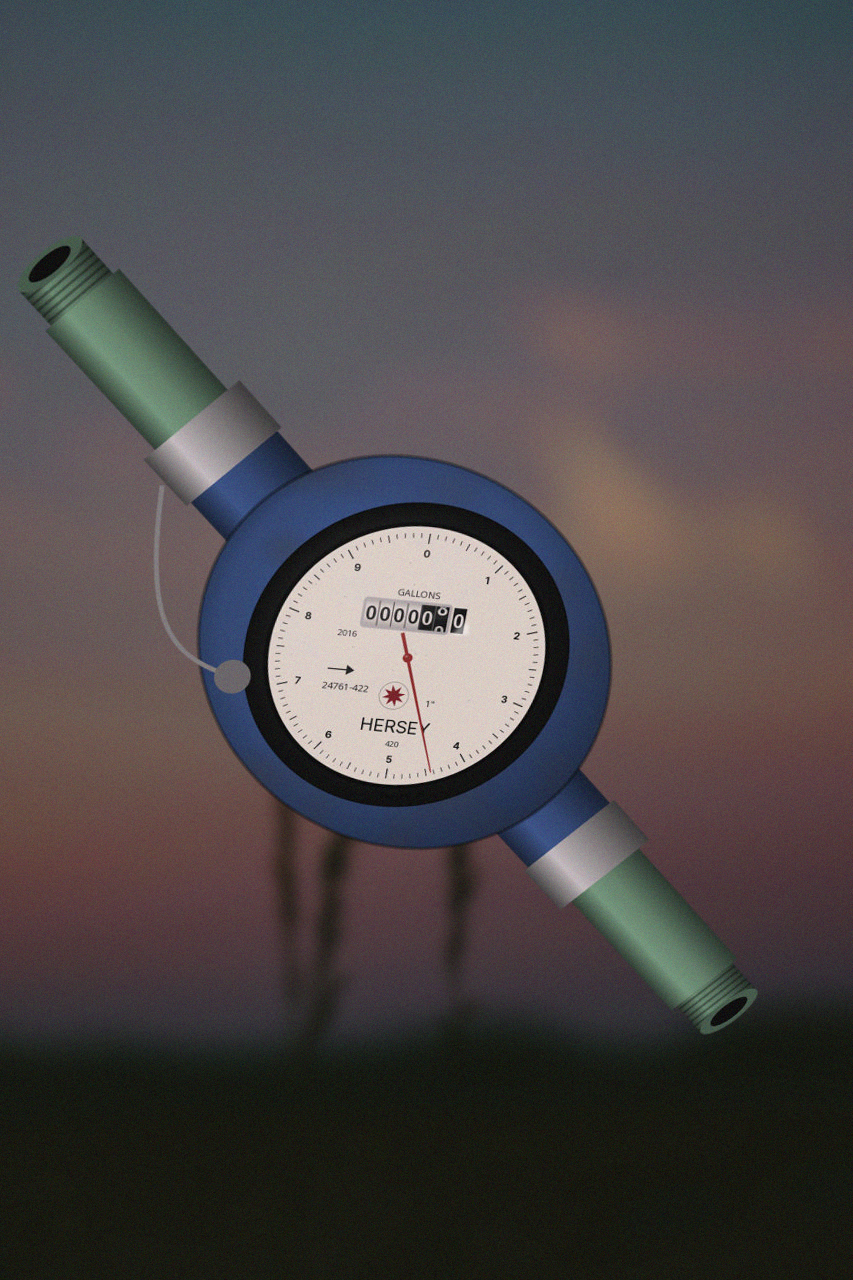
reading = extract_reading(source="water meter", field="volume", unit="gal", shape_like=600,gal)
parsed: 84.4,gal
